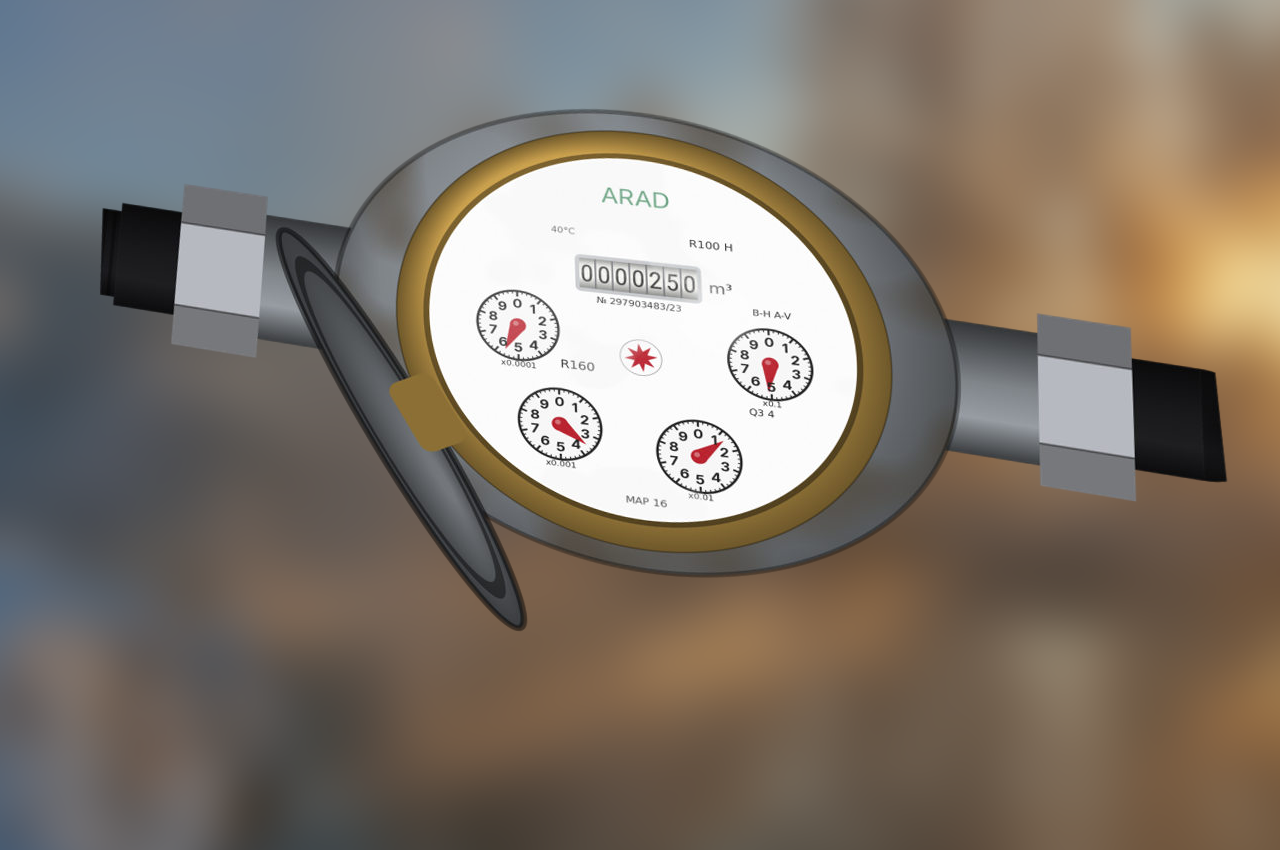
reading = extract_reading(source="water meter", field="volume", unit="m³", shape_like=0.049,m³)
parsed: 250.5135,m³
